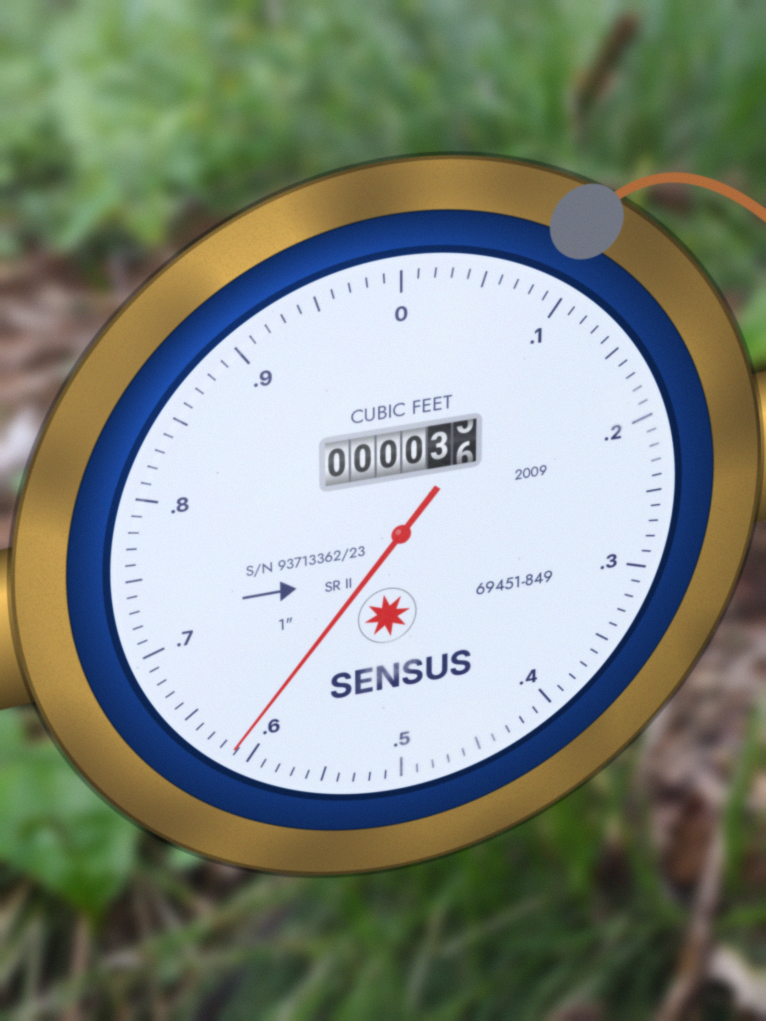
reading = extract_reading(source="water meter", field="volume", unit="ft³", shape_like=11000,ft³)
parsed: 35.61,ft³
